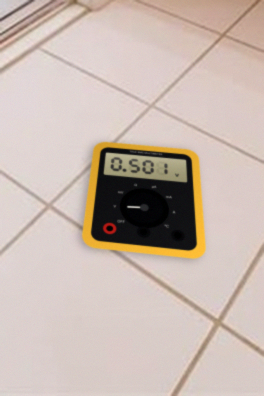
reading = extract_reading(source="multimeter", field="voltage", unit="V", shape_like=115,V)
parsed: 0.501,V
